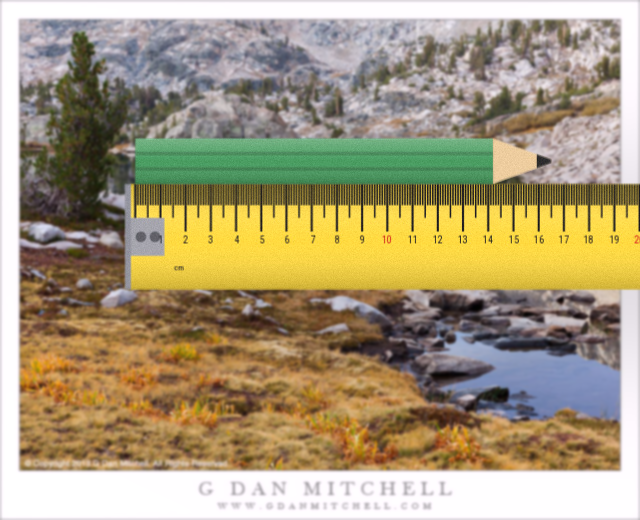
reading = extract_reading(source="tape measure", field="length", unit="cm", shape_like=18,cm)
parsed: 16.5,cm
